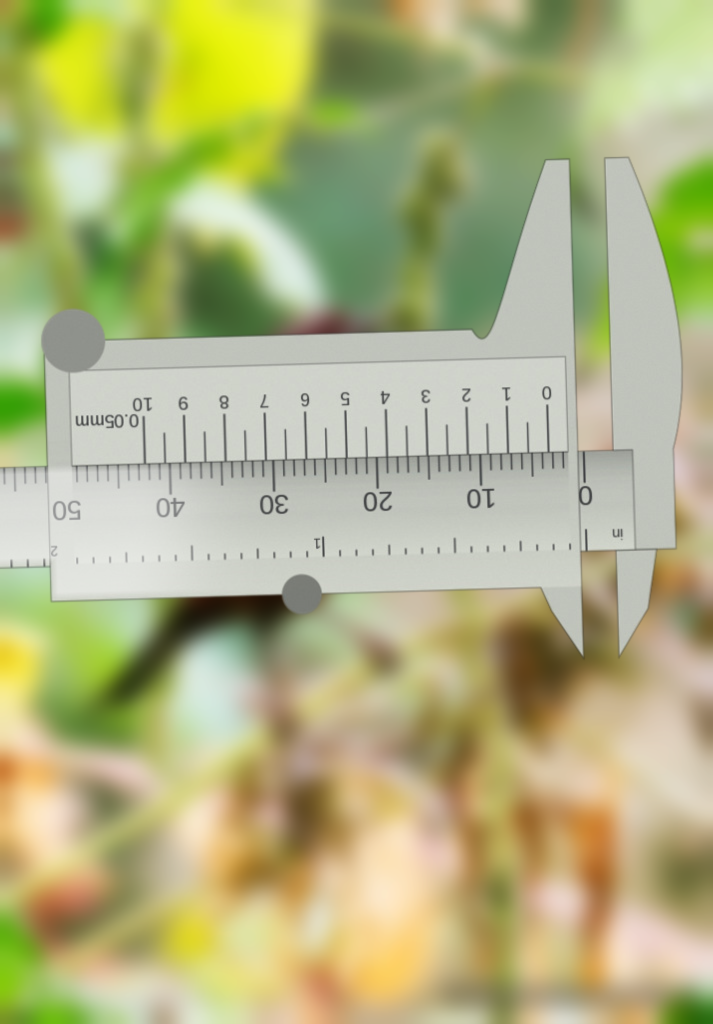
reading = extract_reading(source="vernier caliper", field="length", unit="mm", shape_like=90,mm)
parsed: 3.4,mm
